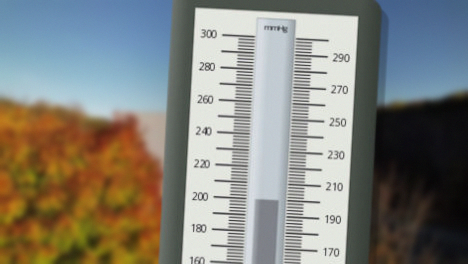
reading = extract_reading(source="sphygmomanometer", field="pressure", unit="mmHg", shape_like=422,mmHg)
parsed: 200,mmHg
